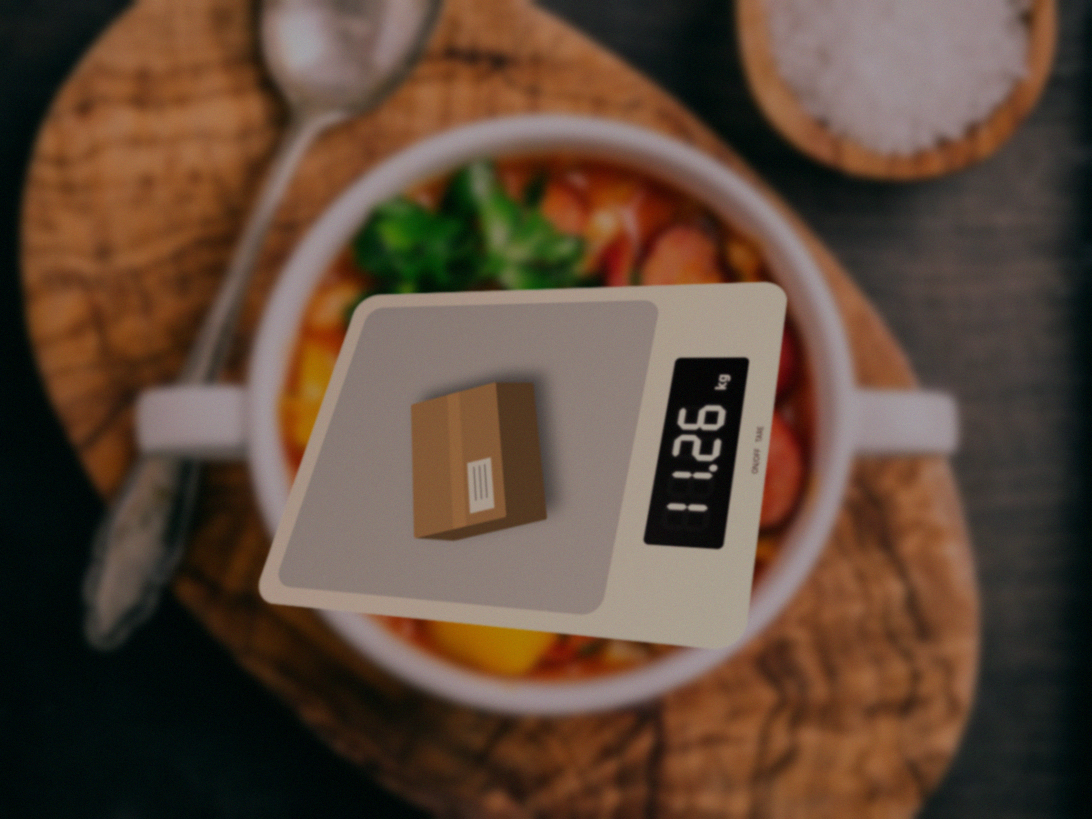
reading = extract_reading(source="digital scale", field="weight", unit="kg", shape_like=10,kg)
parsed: 11.26,kg
